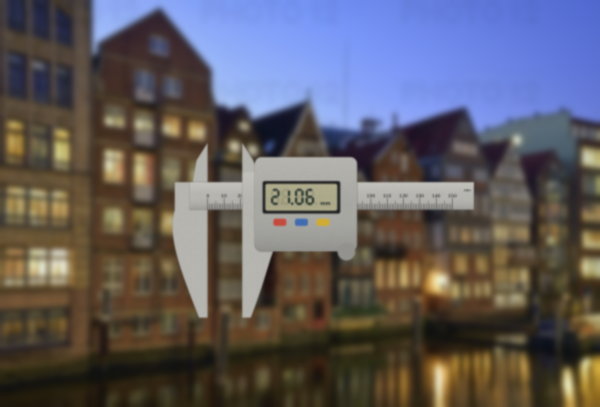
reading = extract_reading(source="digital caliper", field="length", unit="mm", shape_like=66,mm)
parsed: 21.06,mm
